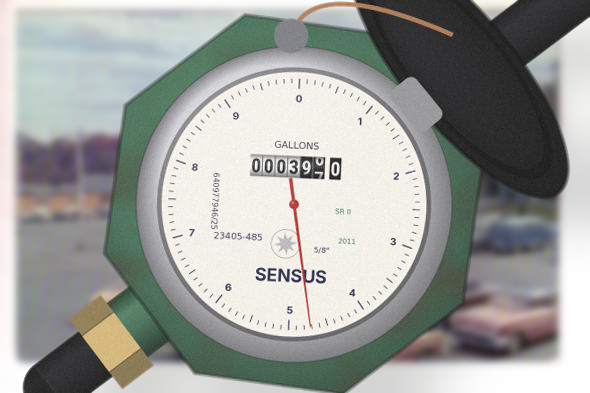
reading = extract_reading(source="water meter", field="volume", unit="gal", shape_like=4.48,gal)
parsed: 3964.7,gal
